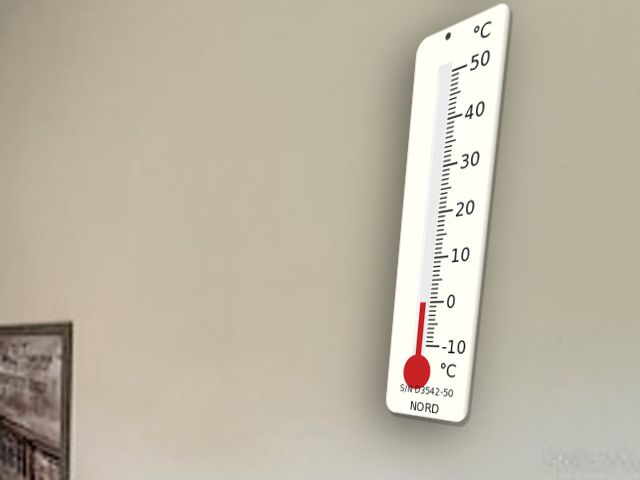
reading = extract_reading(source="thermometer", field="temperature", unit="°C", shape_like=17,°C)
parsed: 0,°C
